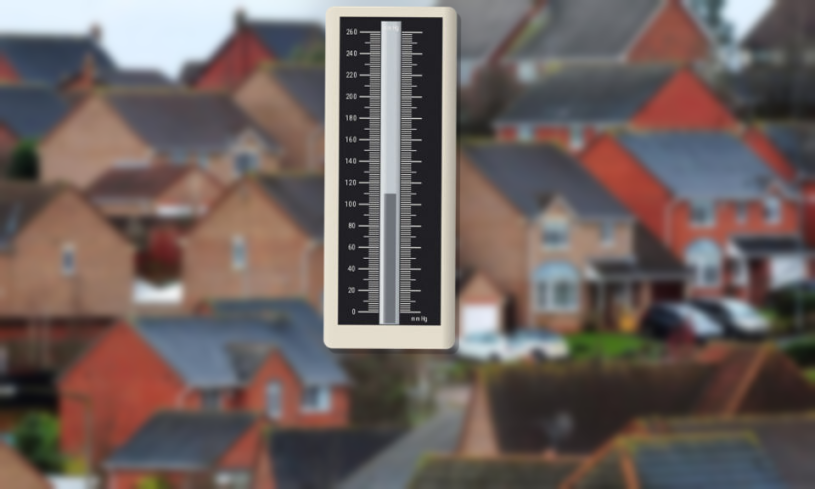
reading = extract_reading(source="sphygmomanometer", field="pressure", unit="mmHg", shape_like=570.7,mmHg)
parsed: 110,mmHg
